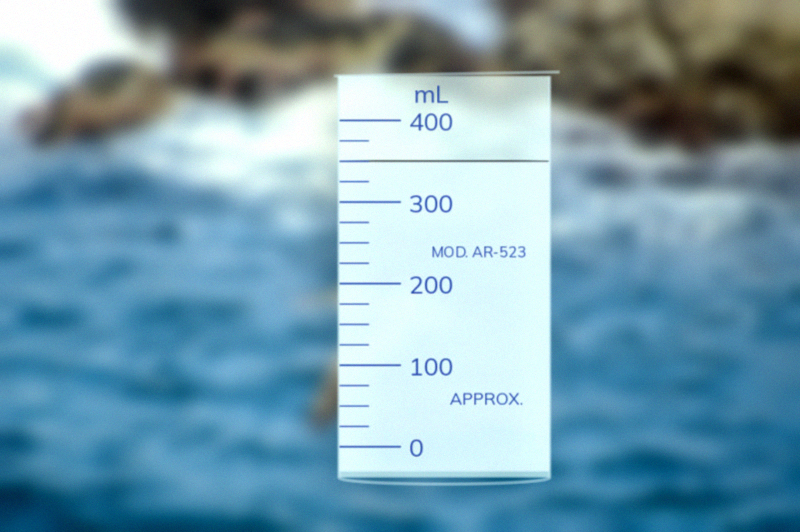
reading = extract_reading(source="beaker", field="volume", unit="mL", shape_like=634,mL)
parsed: 350,mL
